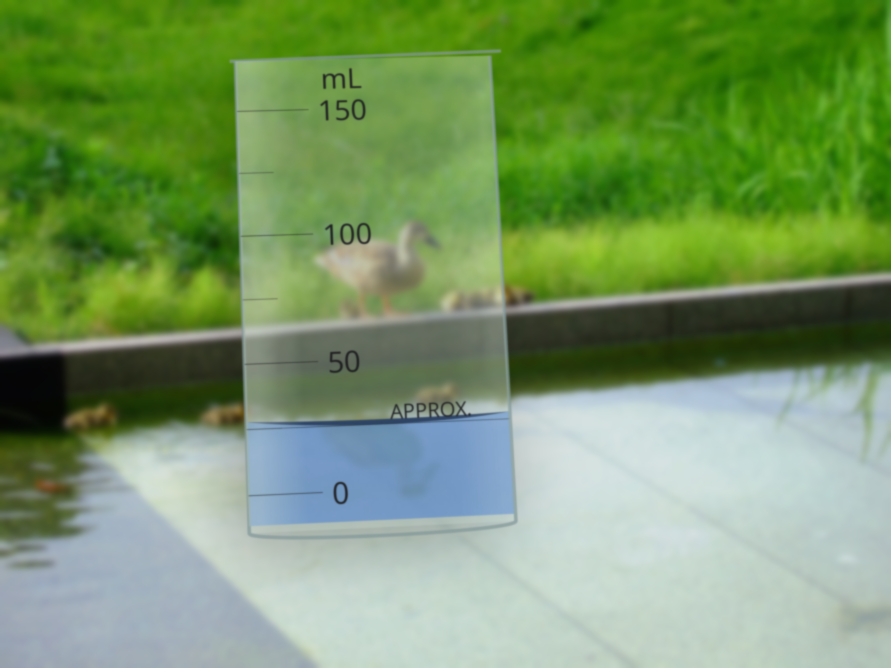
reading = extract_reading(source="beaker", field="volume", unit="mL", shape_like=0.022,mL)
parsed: 25,mL
